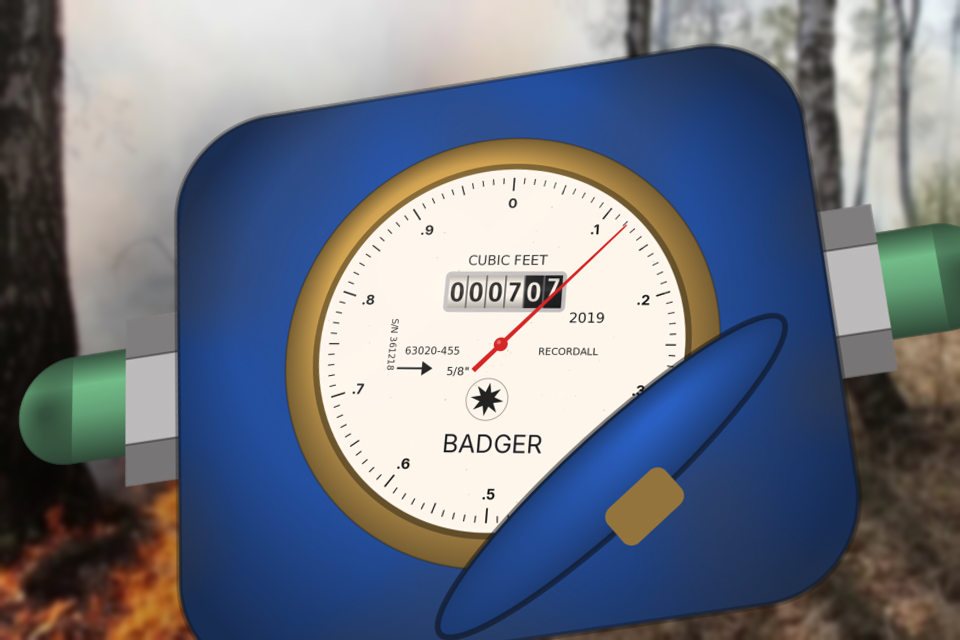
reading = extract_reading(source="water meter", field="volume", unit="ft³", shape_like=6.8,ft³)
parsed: 707.12,ft³
